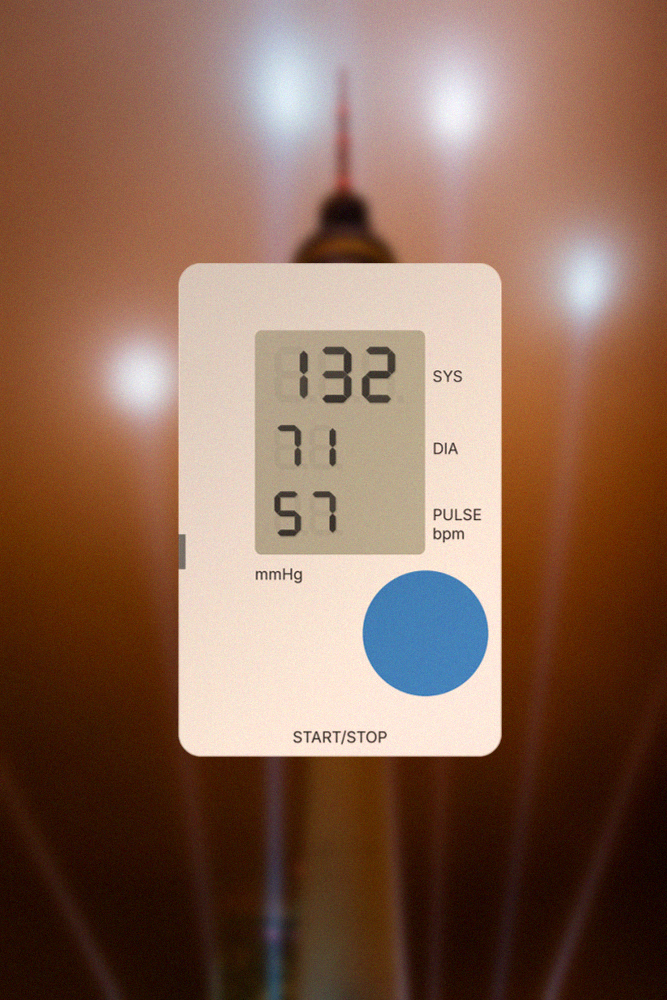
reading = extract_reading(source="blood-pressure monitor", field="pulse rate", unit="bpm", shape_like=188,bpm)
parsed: 57,bpm
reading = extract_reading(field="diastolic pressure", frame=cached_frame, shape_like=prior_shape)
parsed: 71,mmHg
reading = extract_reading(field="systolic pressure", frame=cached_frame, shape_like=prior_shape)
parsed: 132,mmHg
